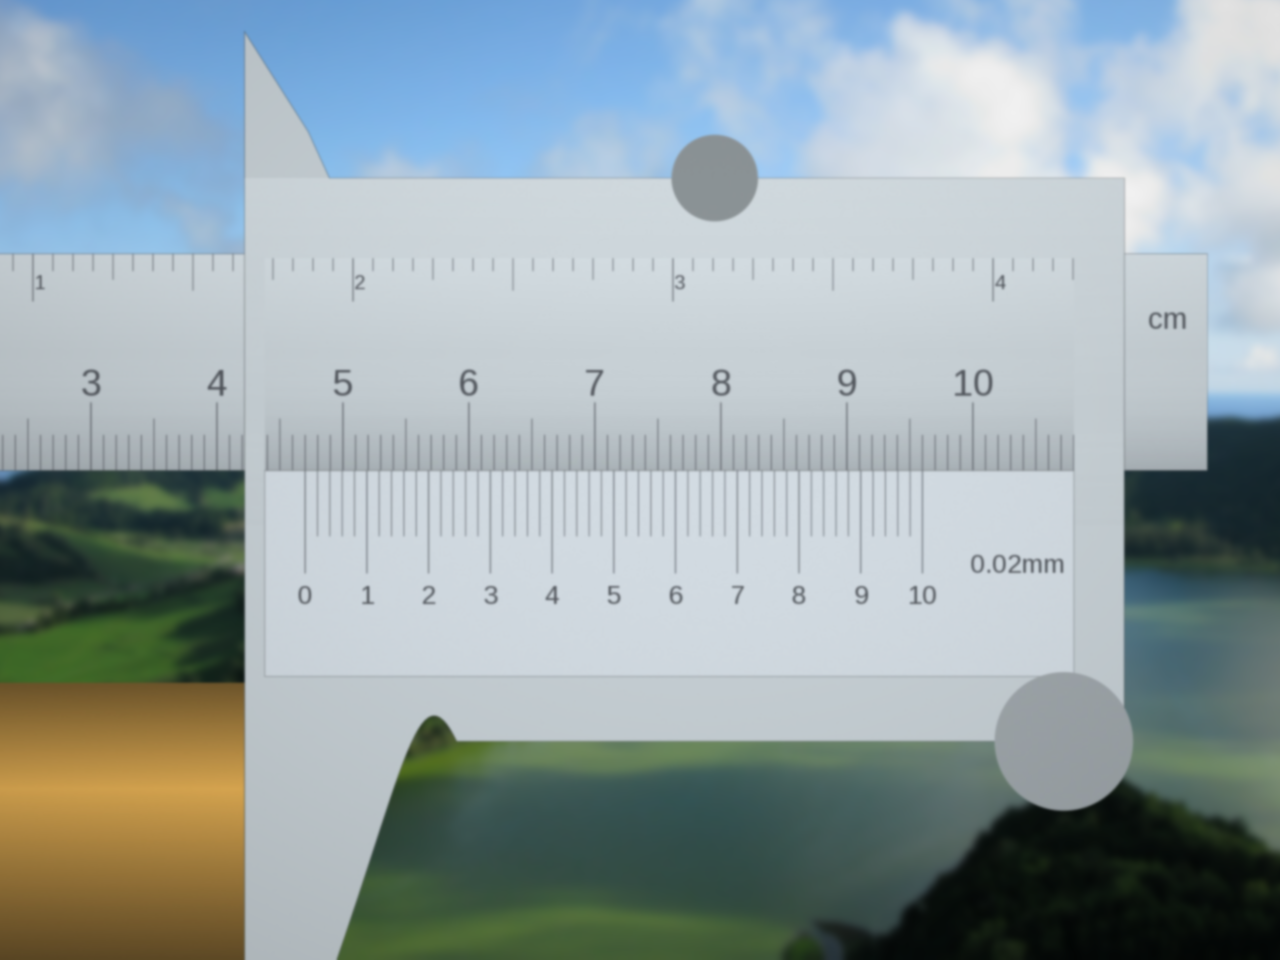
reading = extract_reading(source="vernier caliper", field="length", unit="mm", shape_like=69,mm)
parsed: 47.0,mm
